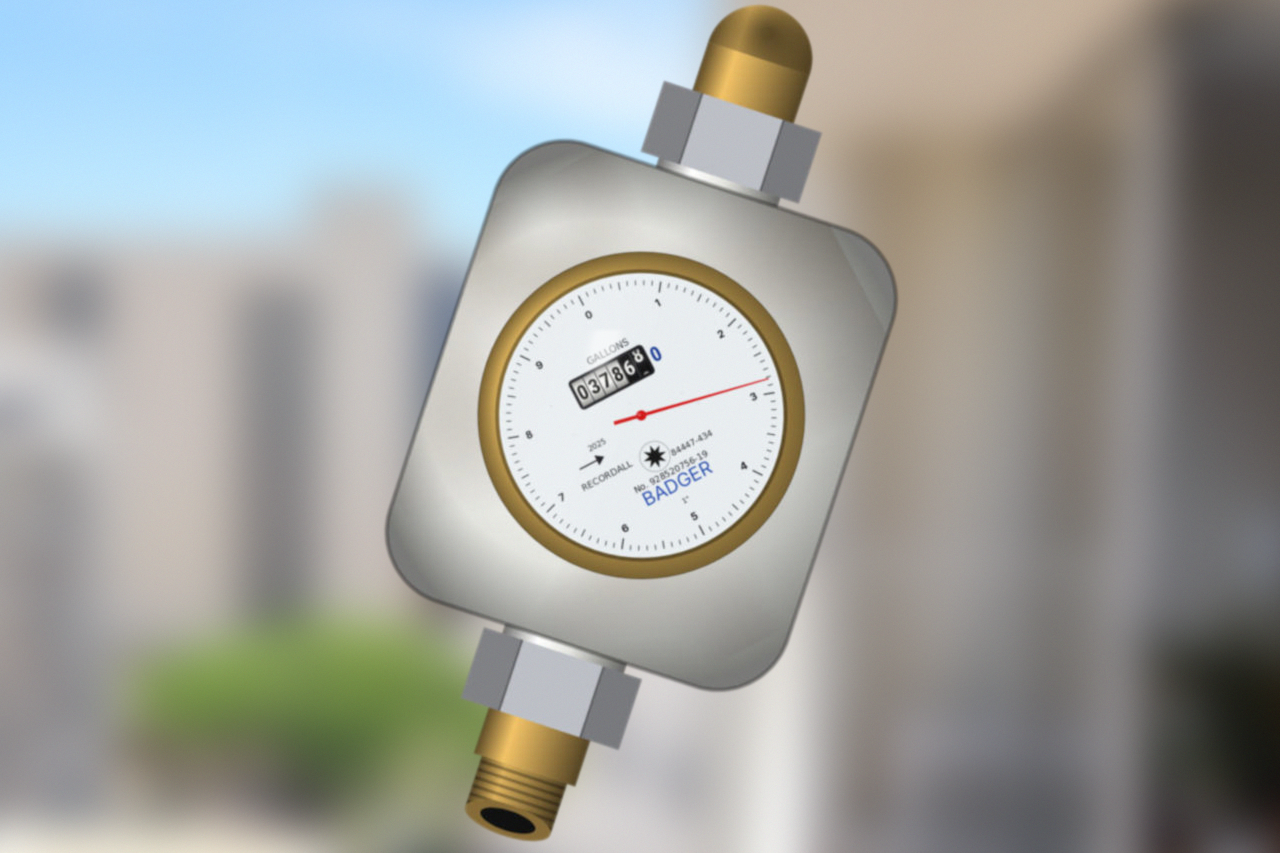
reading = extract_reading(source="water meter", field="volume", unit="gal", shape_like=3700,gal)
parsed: 378682.8,gal
